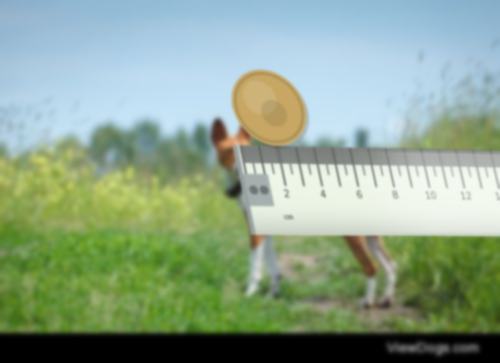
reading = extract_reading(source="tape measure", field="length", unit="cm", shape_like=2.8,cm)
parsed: 4,cm
